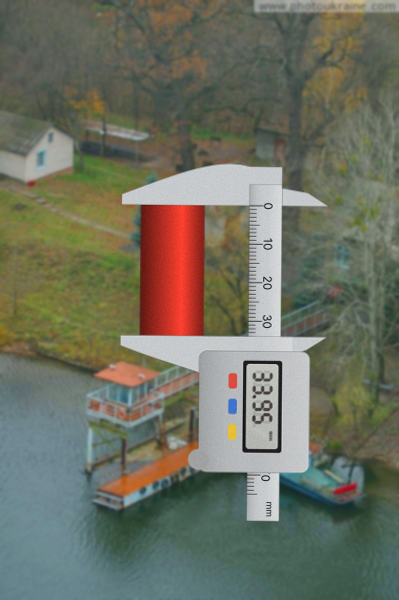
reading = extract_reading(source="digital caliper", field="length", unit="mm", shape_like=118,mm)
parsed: 33.95,mm
